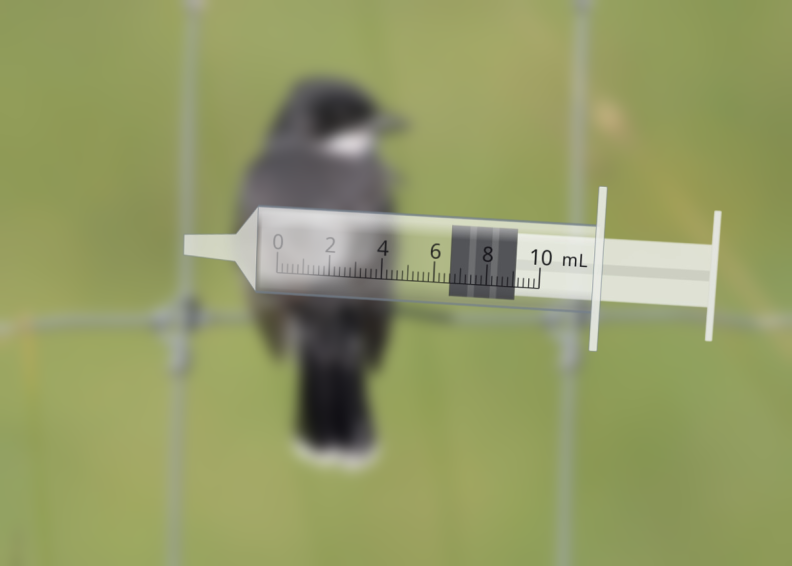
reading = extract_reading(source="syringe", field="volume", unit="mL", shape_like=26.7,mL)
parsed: 6.6,mL
